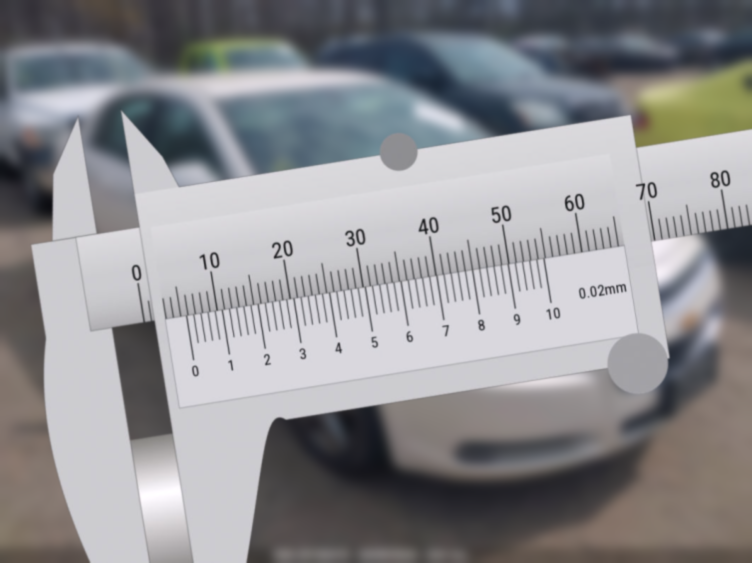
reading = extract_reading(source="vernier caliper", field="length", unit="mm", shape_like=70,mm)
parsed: 5.8,mm
